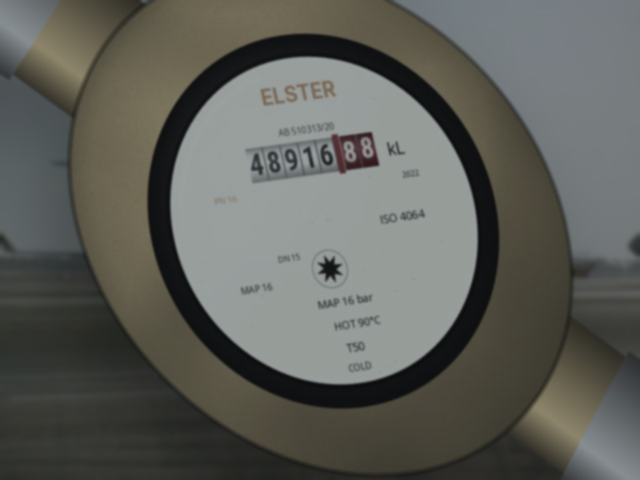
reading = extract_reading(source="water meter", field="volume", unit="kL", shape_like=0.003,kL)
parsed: 48916.88,kL
